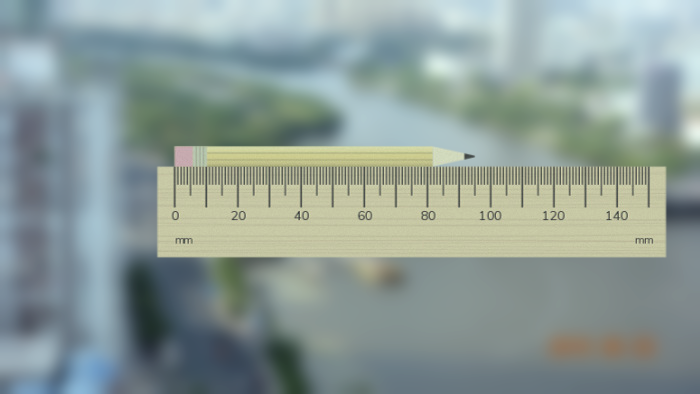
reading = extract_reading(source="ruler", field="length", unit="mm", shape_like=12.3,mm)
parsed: 95,mm
